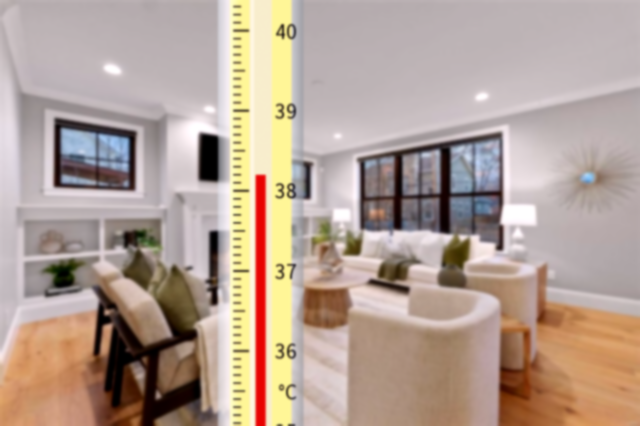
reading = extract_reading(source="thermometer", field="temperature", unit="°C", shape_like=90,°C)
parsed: 38.2,°C
